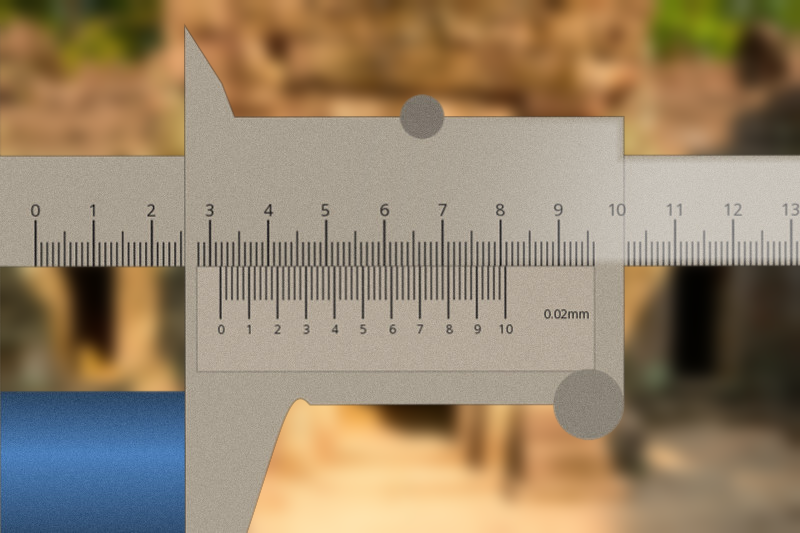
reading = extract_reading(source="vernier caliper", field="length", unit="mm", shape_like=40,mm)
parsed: 31.8,mm
